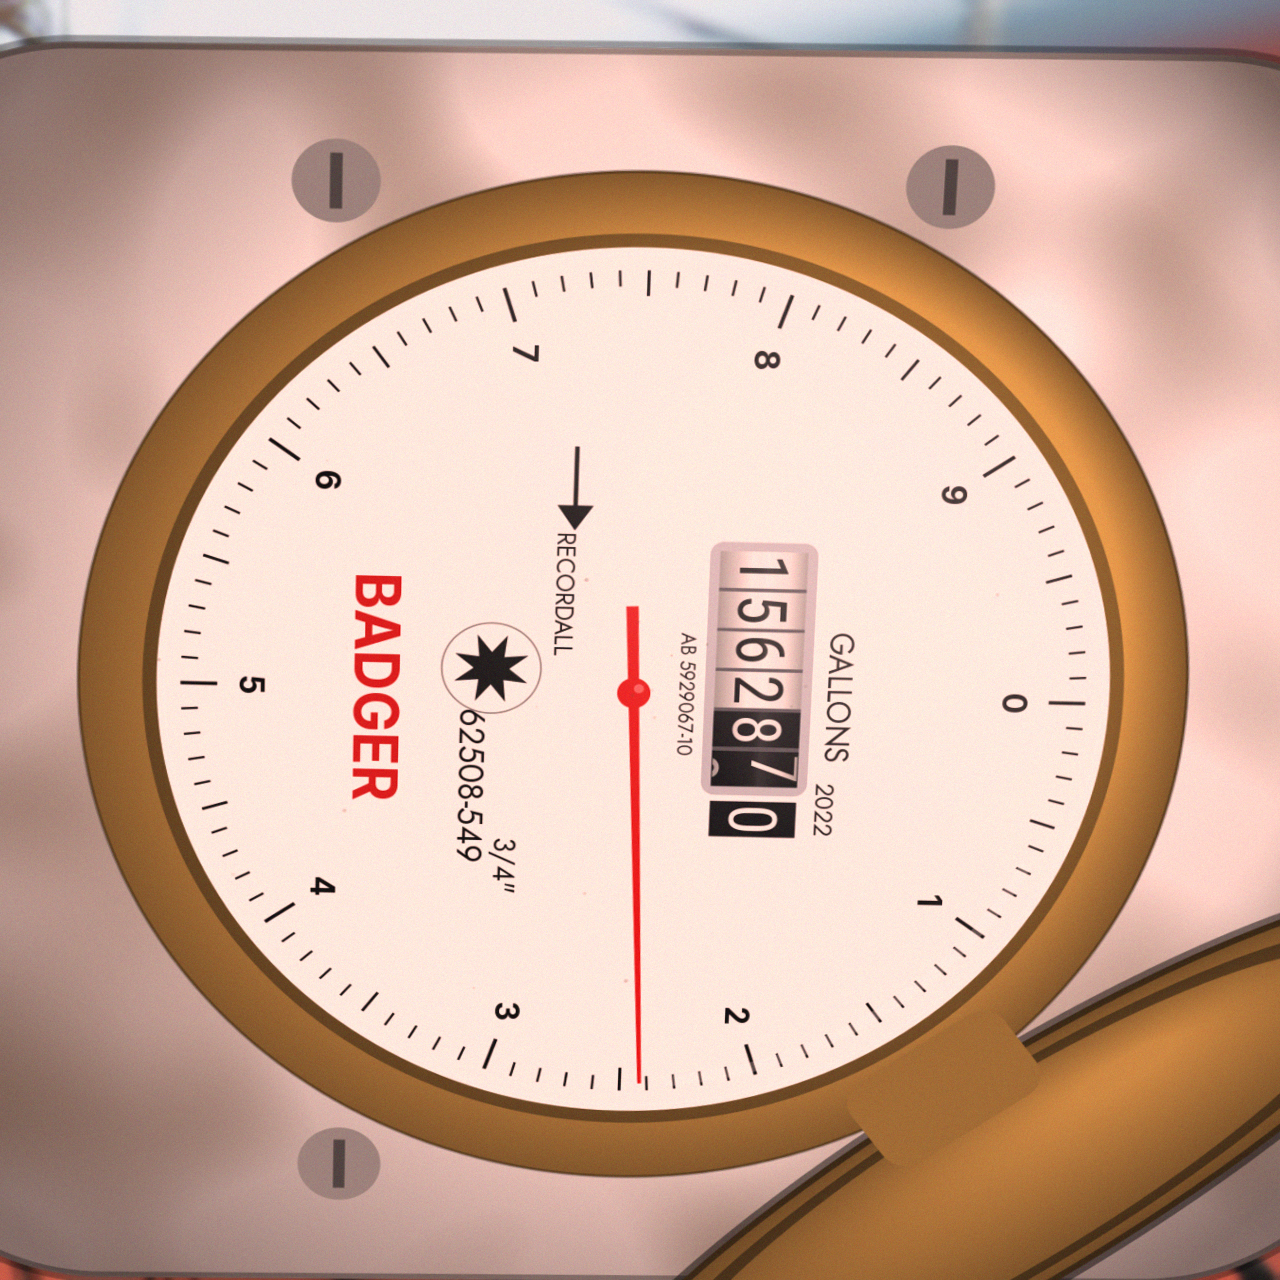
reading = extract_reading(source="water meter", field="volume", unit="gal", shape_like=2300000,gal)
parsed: 1562872.4,gal
